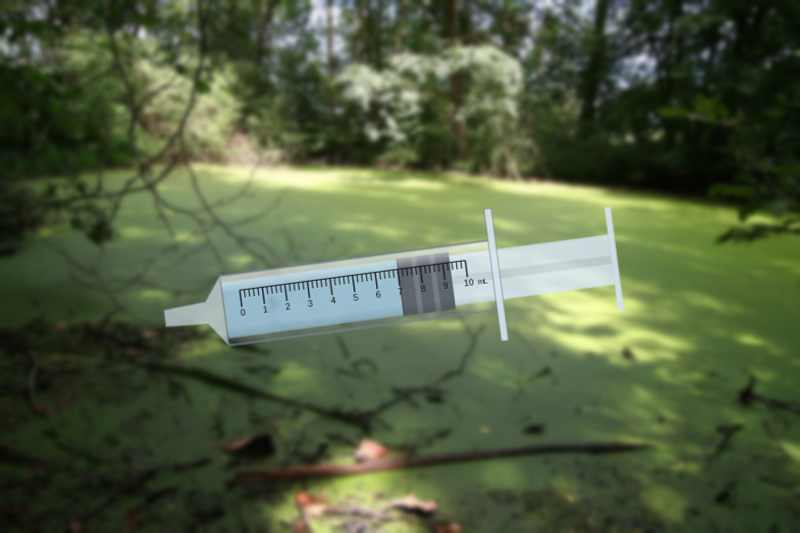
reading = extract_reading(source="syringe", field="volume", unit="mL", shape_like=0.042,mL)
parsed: 7,mL
